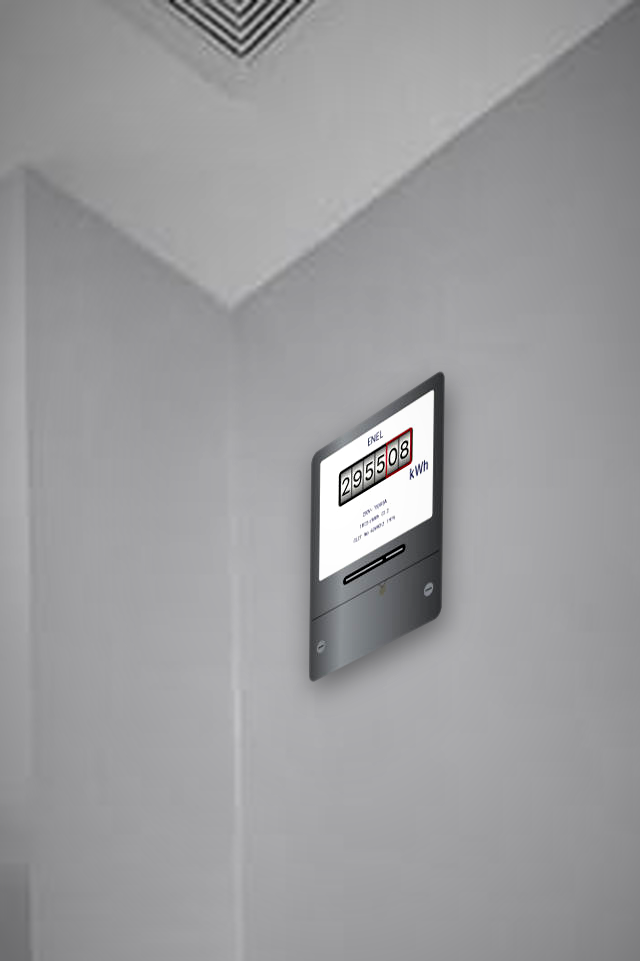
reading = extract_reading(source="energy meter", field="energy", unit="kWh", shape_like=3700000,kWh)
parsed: 2955.08,kWh
